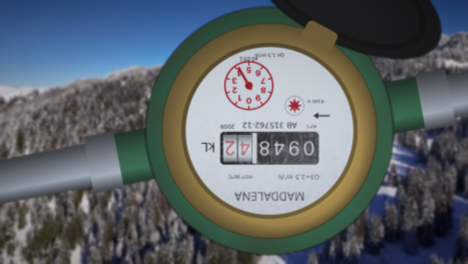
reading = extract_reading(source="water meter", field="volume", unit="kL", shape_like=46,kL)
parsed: 948.424,kL
